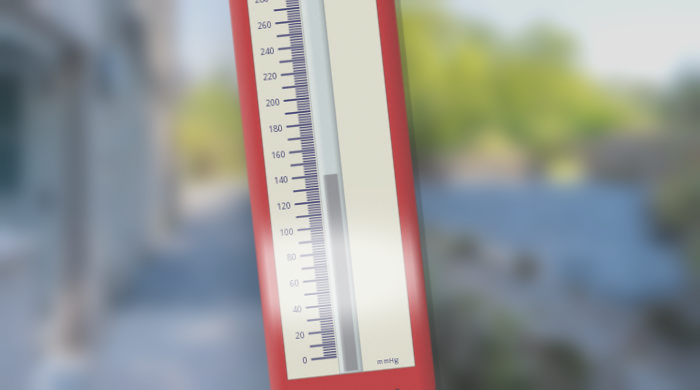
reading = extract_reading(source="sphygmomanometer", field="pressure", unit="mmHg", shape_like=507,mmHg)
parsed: 140,mmHg
